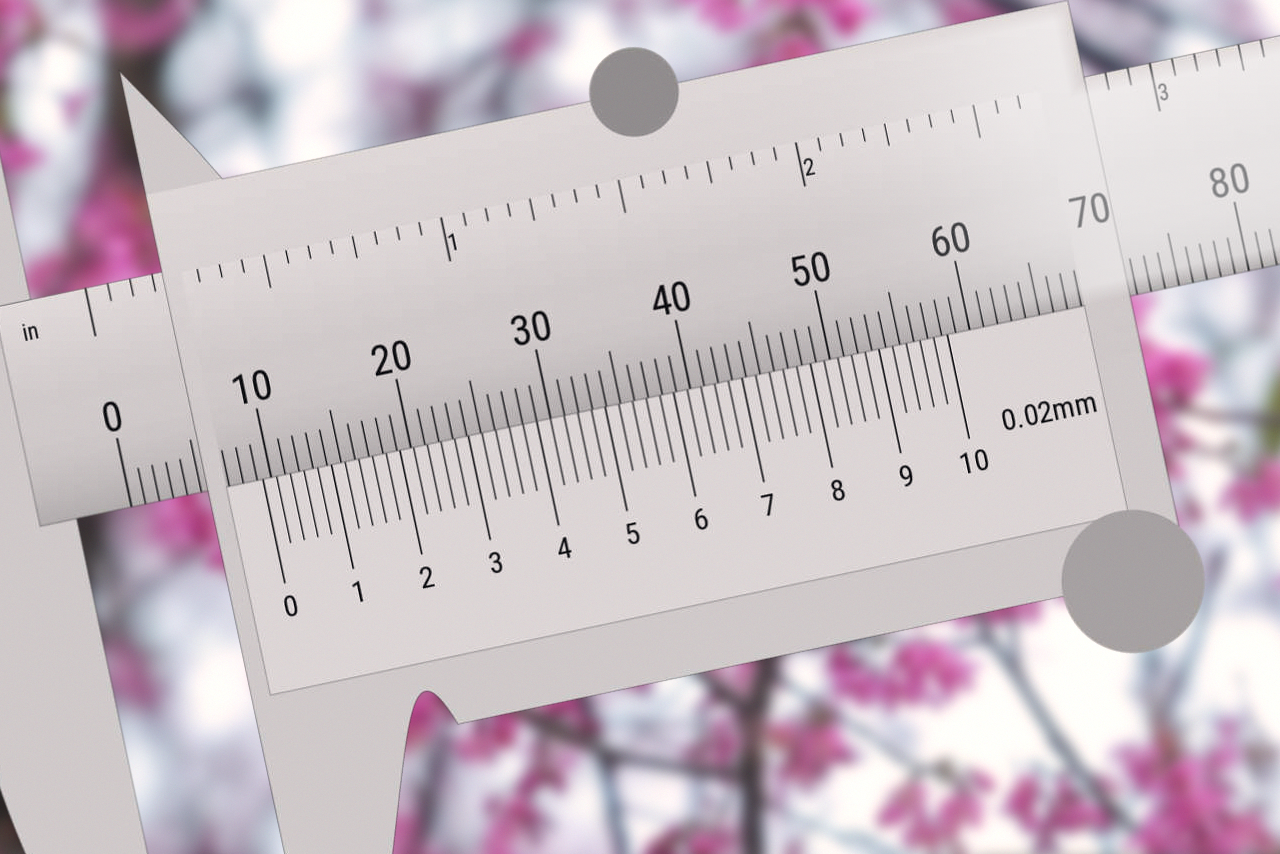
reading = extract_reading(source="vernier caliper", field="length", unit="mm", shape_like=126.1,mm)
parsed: 9.4,mm
